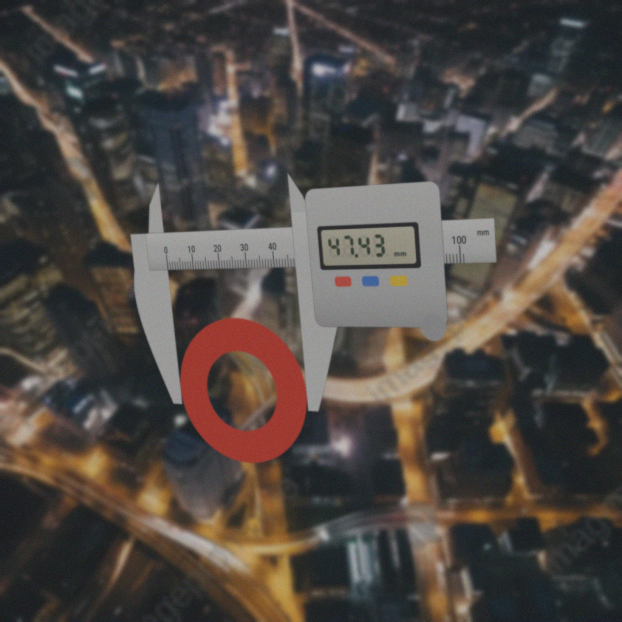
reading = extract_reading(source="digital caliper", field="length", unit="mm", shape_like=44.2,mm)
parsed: 47.43,mm
